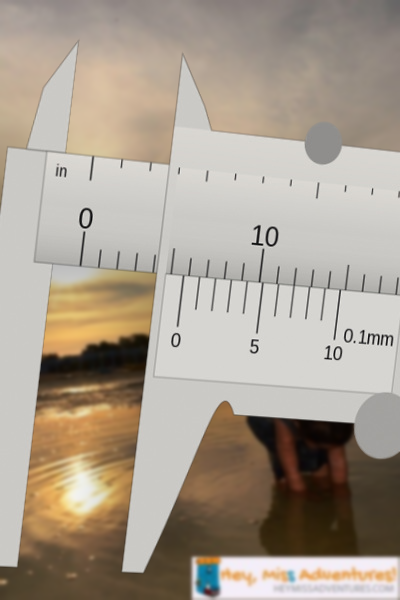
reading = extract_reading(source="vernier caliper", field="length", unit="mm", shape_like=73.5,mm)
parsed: 5.7,mm
